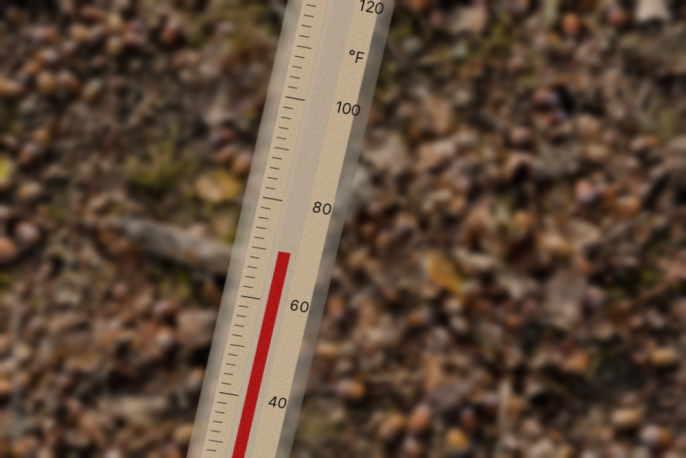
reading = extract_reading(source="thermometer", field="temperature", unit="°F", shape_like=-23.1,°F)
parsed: 70,°F
